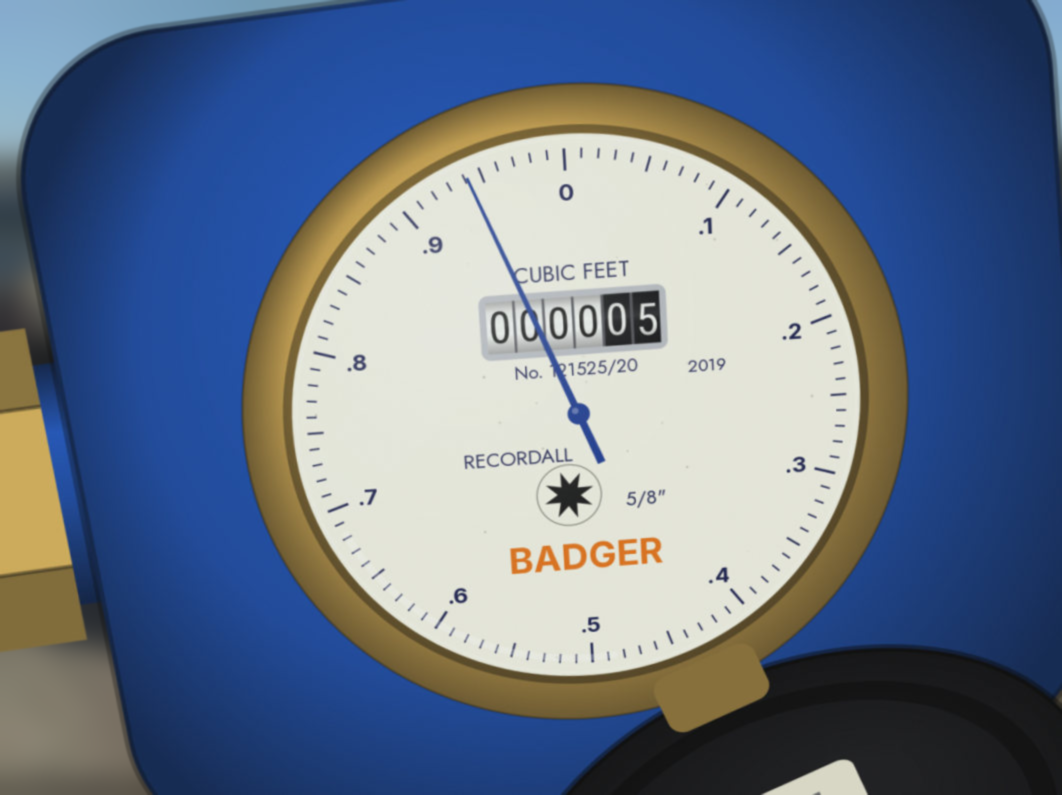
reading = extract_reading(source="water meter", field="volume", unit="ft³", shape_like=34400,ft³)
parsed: 4.94,ft³
